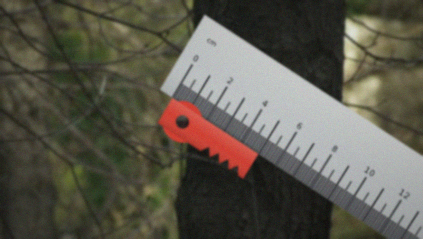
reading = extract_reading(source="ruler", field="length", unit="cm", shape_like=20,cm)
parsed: 5,cm
